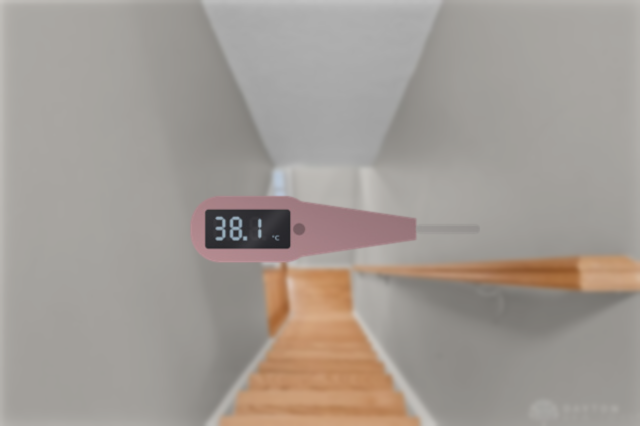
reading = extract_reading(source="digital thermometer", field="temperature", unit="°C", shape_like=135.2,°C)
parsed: 38.1,°C
